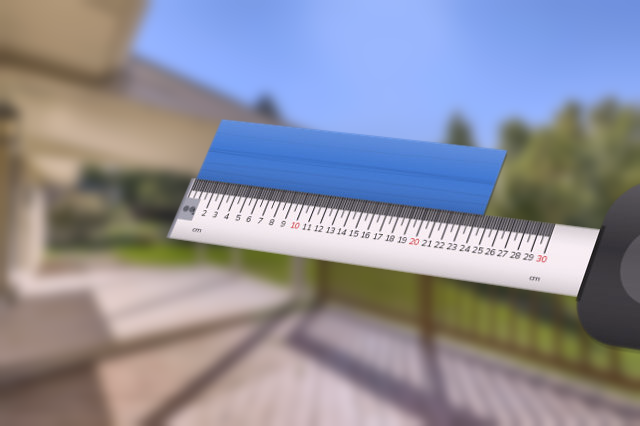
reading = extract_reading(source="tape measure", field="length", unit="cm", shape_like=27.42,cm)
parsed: 24.5,cm
